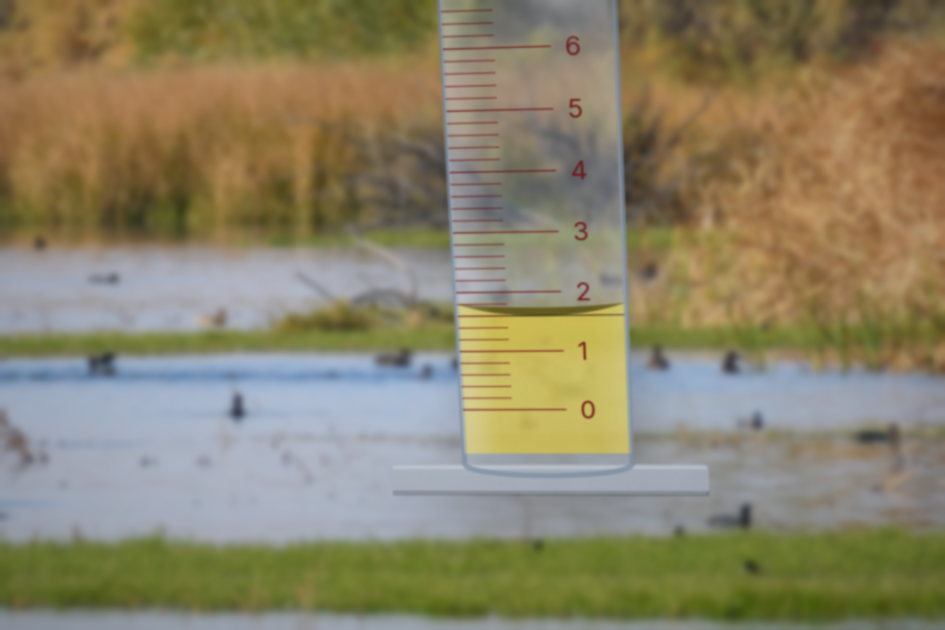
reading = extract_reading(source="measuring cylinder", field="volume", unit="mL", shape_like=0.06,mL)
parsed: 1.6,mL
